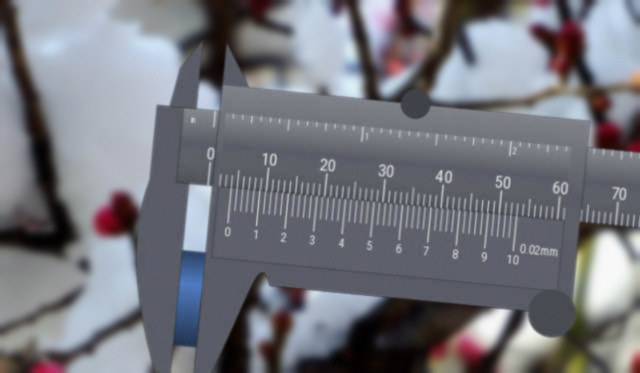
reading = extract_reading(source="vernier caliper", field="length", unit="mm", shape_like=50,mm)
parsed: 4.0,mm
